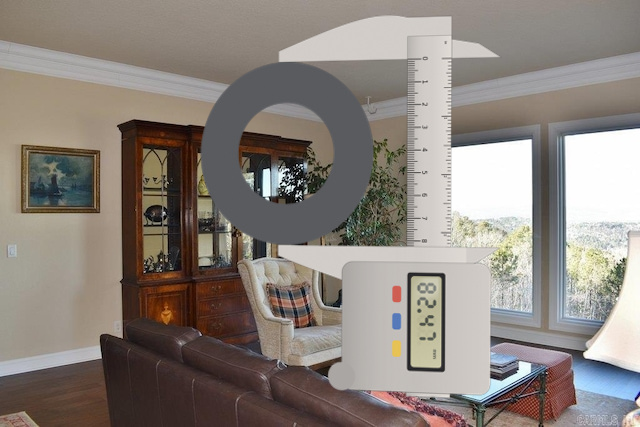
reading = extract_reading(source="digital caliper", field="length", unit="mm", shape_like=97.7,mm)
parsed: 82.47,mm
